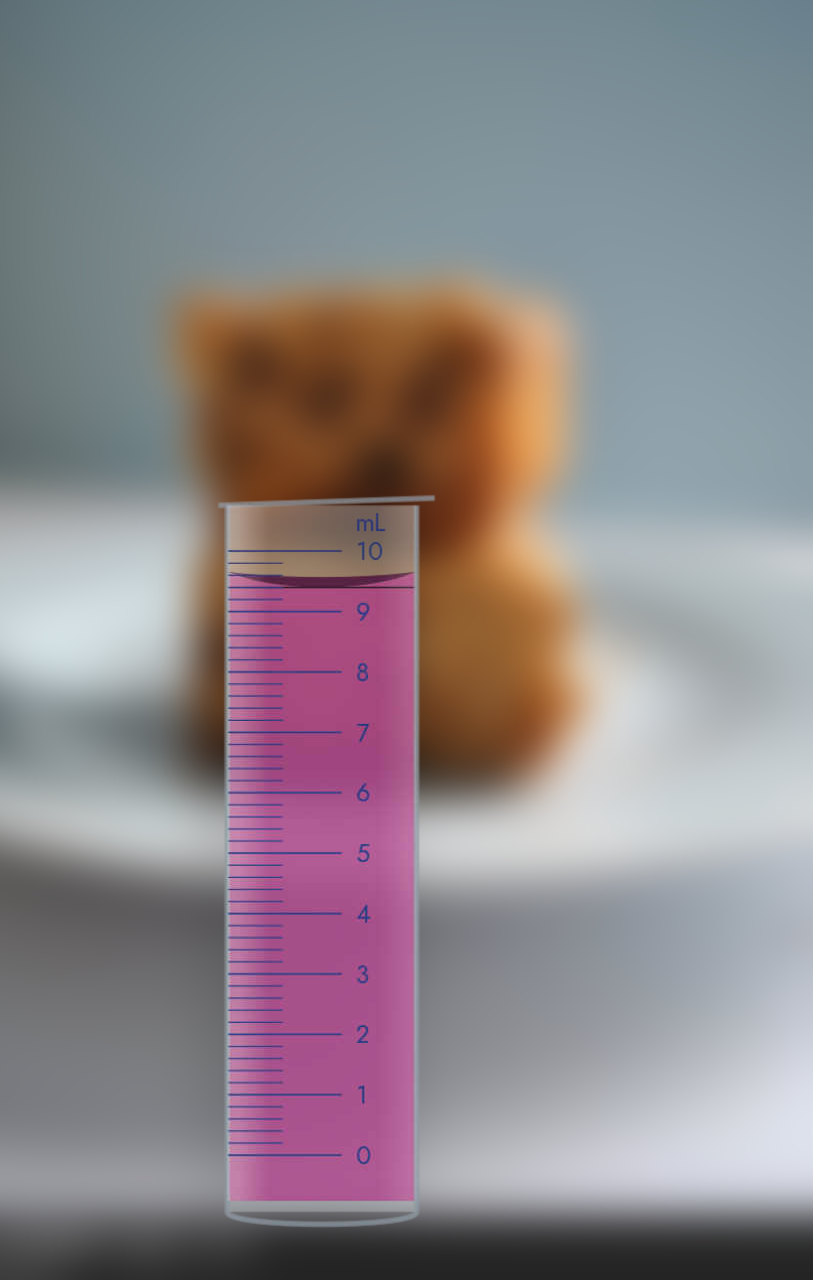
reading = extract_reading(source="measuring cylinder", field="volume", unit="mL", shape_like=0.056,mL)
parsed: 9.4,mL
